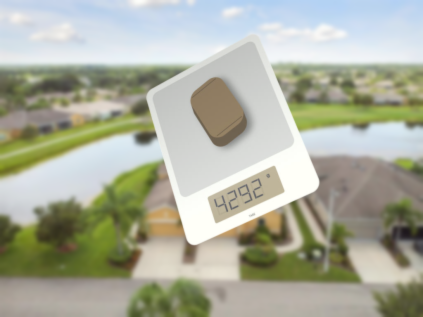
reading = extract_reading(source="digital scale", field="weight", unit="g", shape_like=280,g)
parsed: 4292,g
